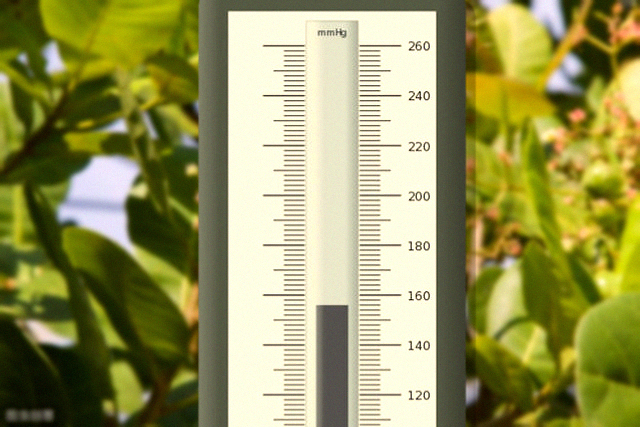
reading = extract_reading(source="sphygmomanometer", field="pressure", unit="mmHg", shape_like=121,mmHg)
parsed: 156,mmHg
